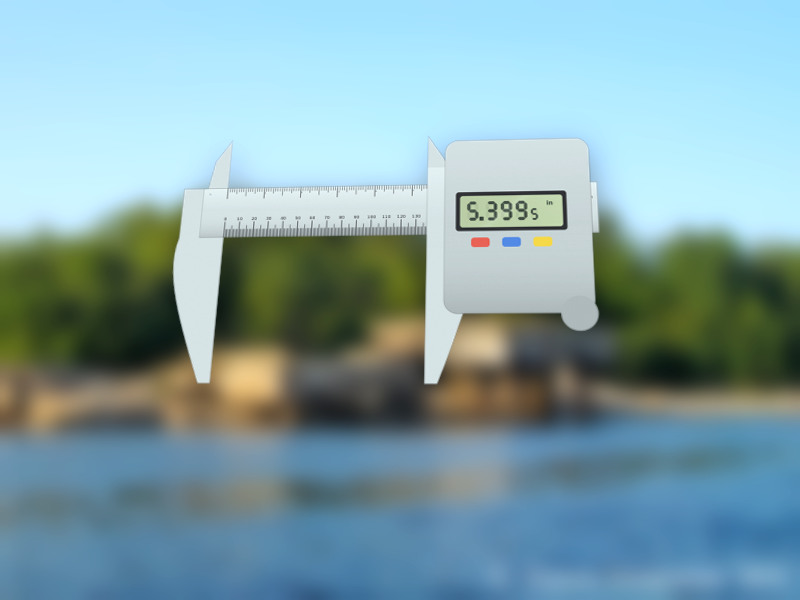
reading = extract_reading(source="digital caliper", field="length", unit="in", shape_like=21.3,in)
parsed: 5.3995,in
